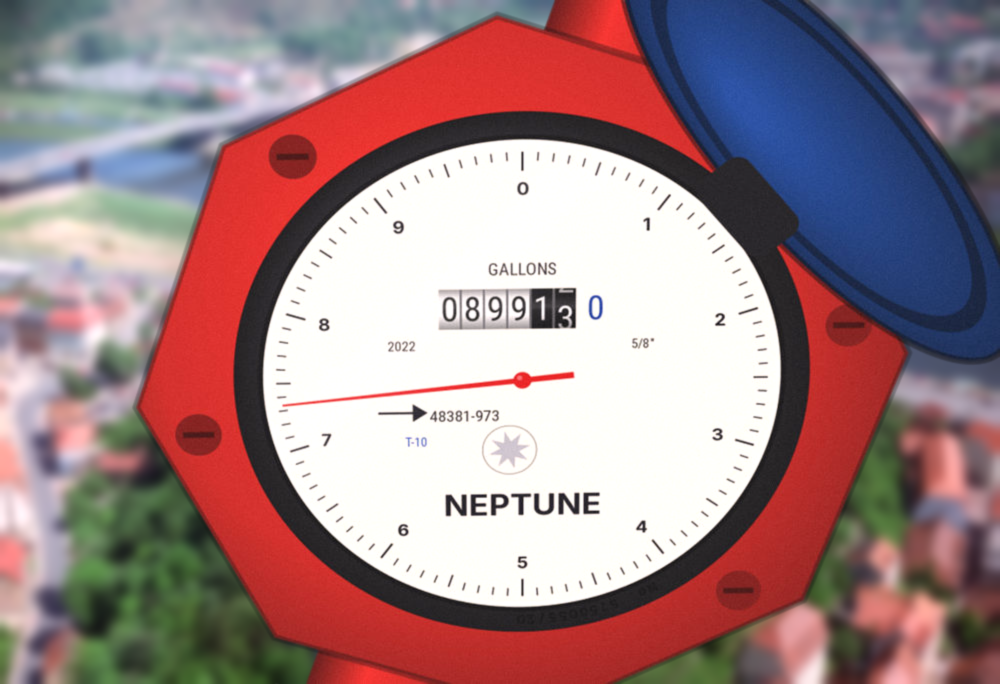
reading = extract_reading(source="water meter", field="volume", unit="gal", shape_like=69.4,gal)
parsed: 899127.3,gal
